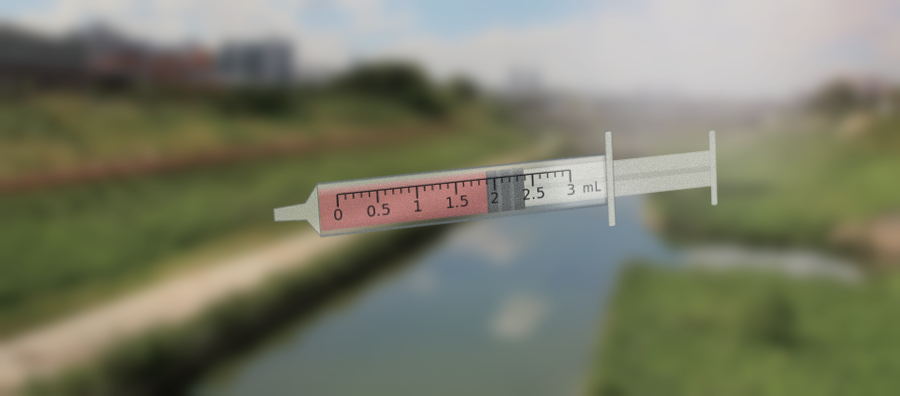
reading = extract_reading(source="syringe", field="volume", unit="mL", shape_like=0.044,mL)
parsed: 1.9,mL
